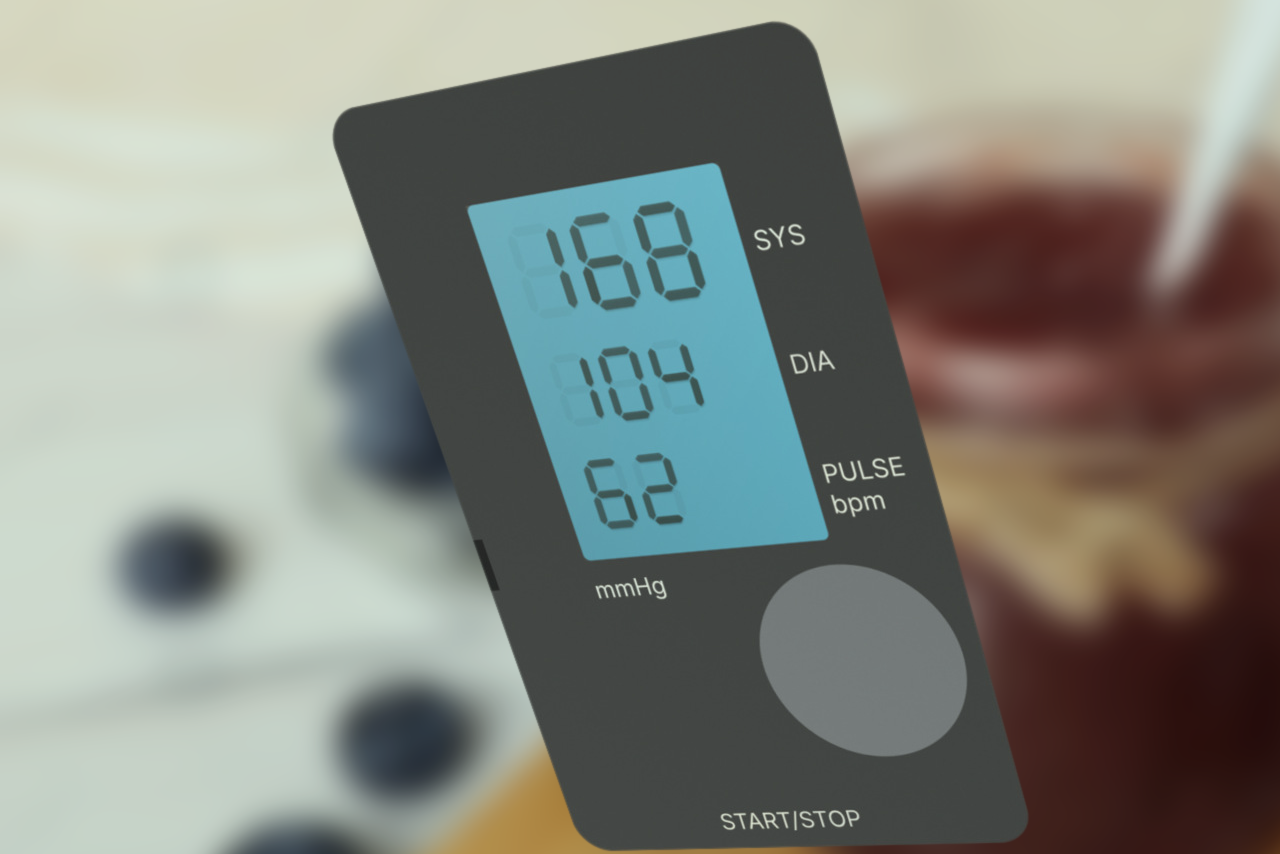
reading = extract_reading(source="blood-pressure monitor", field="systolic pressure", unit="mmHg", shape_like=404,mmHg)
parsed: 168,mmHg
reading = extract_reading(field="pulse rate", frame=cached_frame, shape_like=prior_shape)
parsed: 62,bpm
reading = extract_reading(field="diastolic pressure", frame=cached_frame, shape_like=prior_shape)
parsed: 104,mmHg
